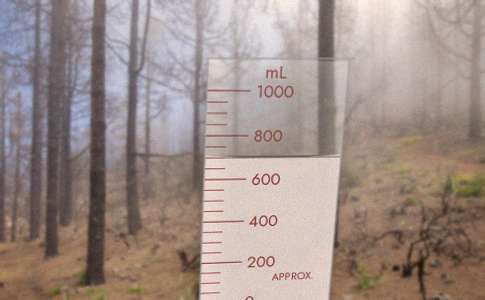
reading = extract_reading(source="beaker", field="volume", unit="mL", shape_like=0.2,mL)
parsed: 700,mL
